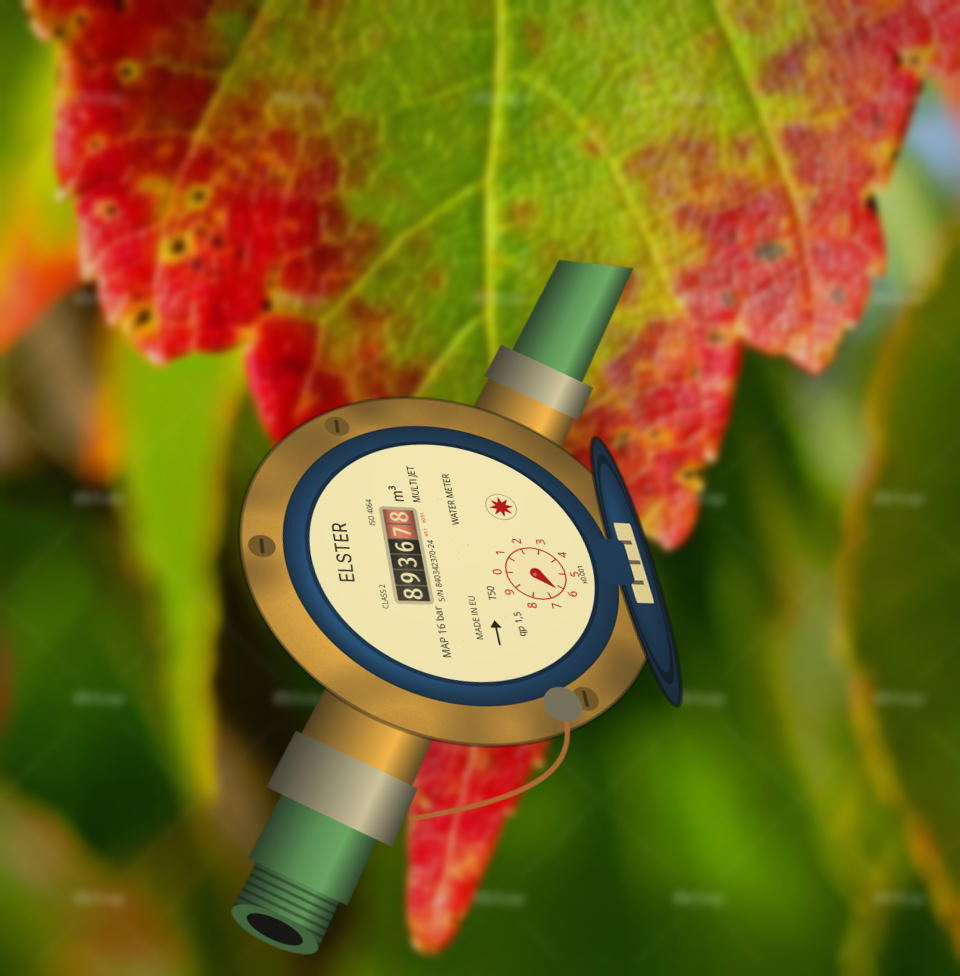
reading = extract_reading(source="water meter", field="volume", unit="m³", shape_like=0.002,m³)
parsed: 8936.786,m³
